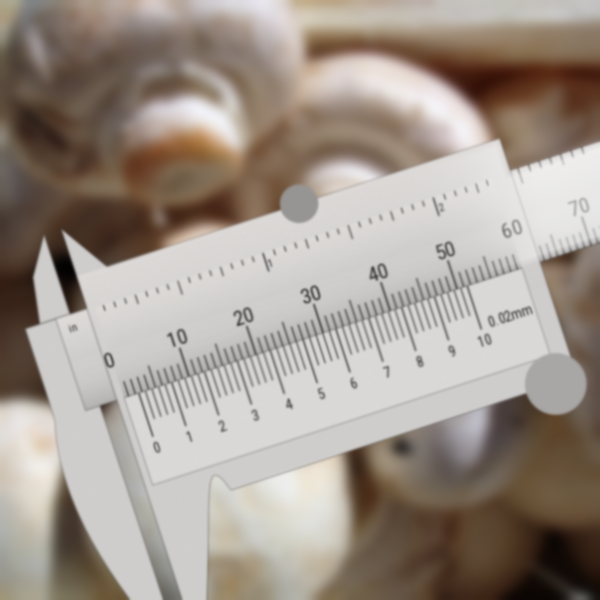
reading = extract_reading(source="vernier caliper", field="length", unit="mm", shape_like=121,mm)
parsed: 2.5,mm
